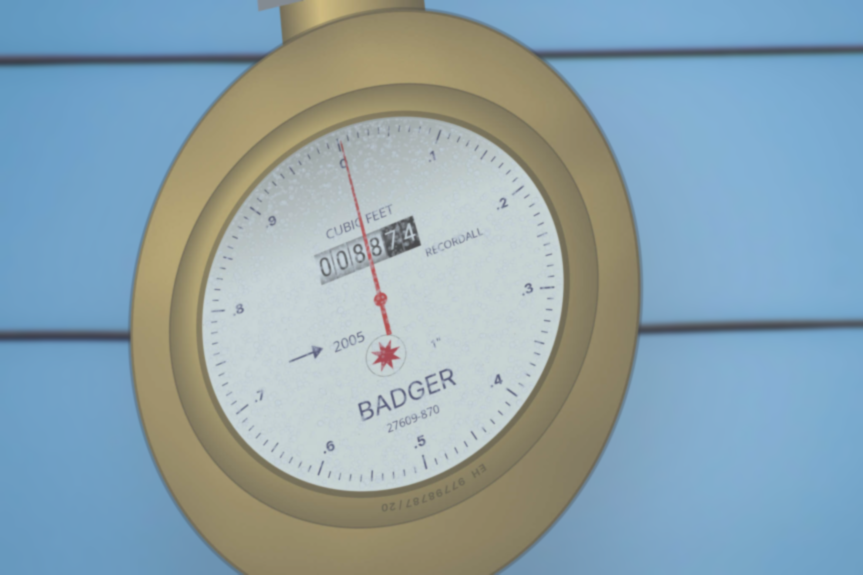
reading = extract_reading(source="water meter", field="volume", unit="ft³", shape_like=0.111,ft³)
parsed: 8874.00,ft³
